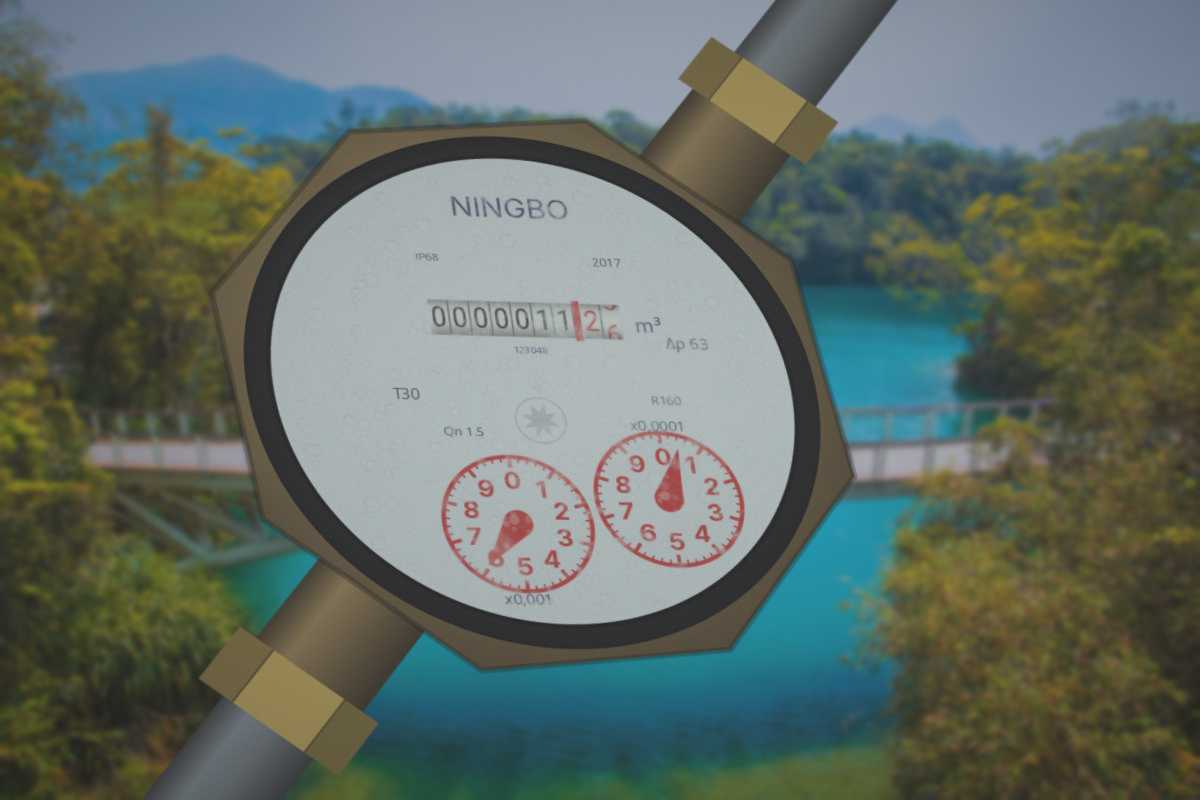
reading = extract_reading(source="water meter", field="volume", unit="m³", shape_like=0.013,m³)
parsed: 11.2560,m³
